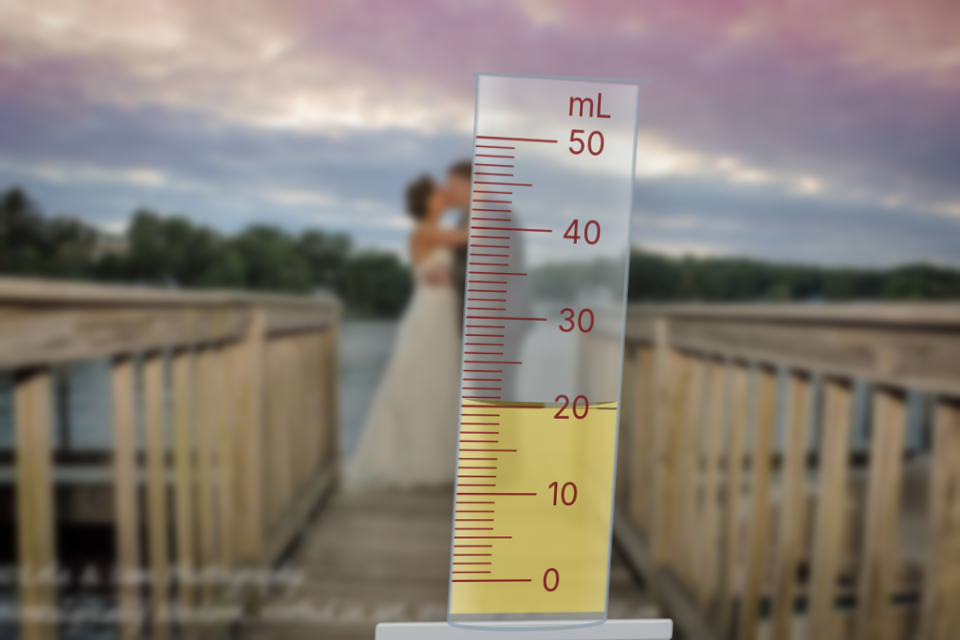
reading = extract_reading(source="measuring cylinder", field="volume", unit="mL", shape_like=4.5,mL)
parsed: 20,mL
